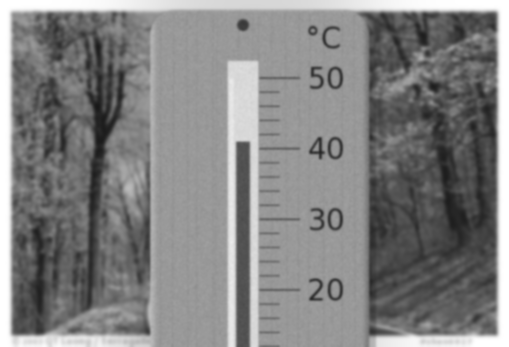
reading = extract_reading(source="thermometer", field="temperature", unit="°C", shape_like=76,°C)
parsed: 41,°C
